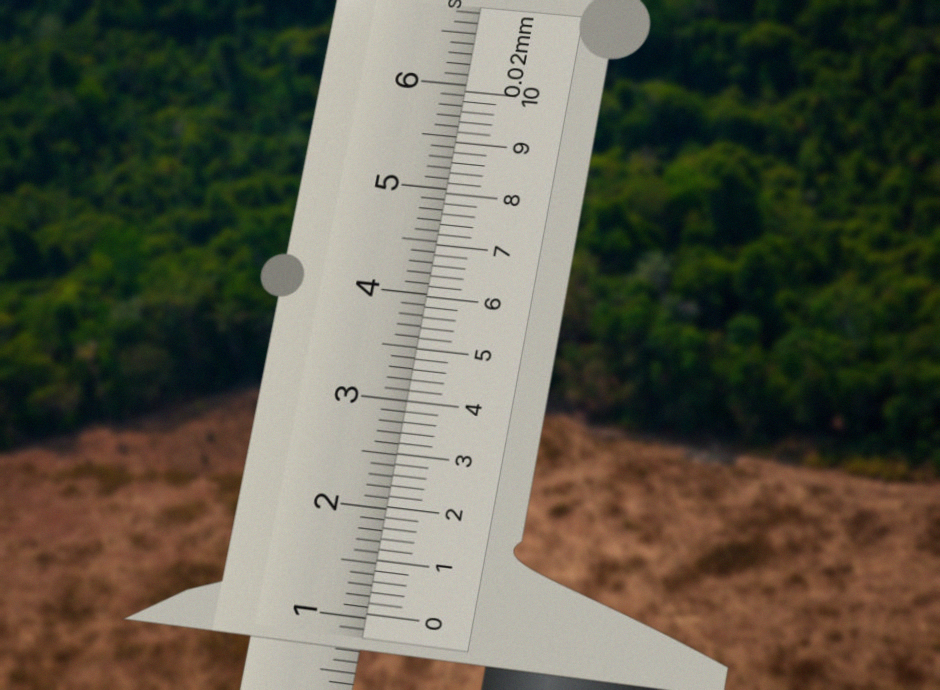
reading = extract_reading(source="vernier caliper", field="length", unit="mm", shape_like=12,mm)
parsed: 10.4,mm
